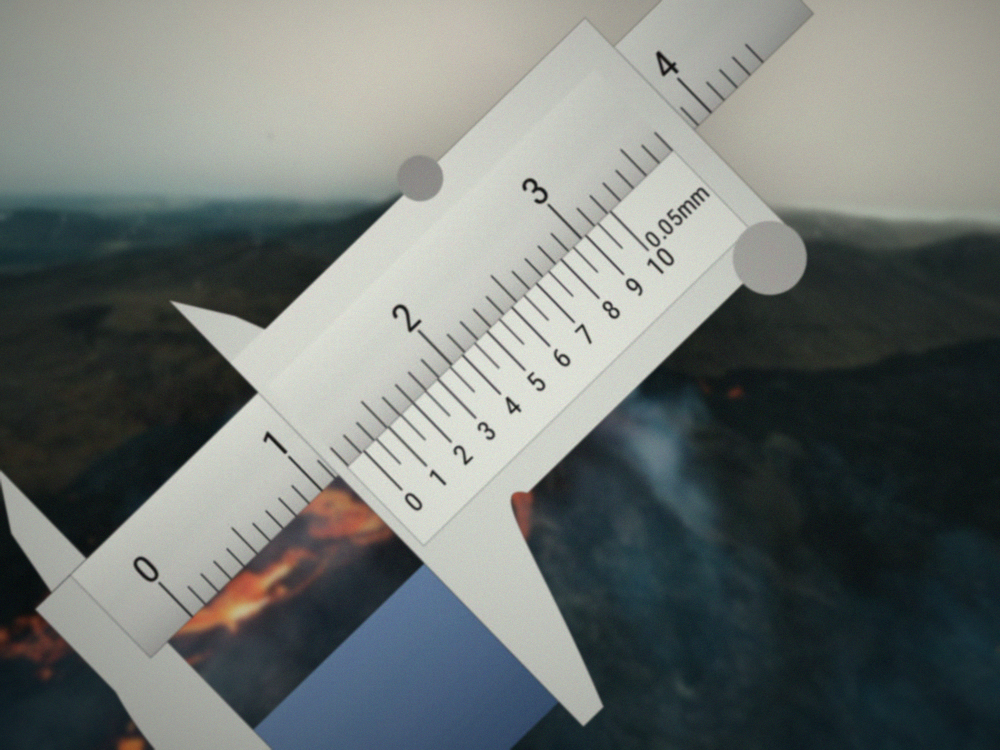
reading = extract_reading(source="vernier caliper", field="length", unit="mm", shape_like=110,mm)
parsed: 13.2,mm
